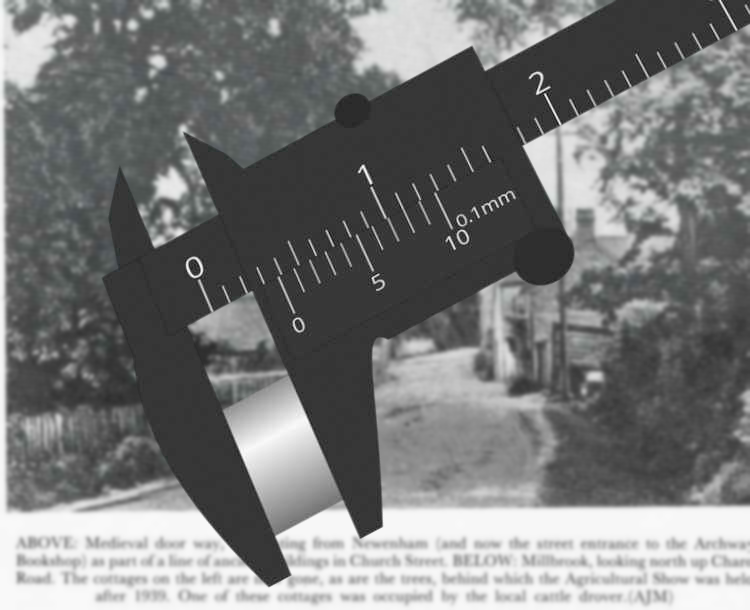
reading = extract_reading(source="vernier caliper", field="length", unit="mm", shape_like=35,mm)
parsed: 3.8,mm
